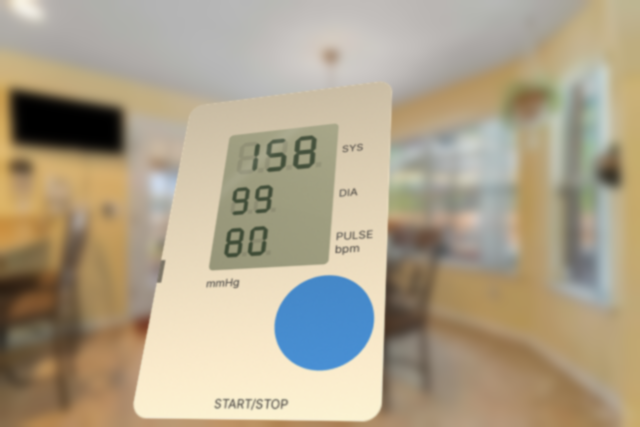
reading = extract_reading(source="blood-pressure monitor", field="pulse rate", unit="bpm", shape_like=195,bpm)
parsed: 80,bpm
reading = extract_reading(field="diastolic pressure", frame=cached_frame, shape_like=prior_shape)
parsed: 99,mmHg
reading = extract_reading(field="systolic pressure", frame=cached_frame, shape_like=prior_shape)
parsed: 158,mmHg
